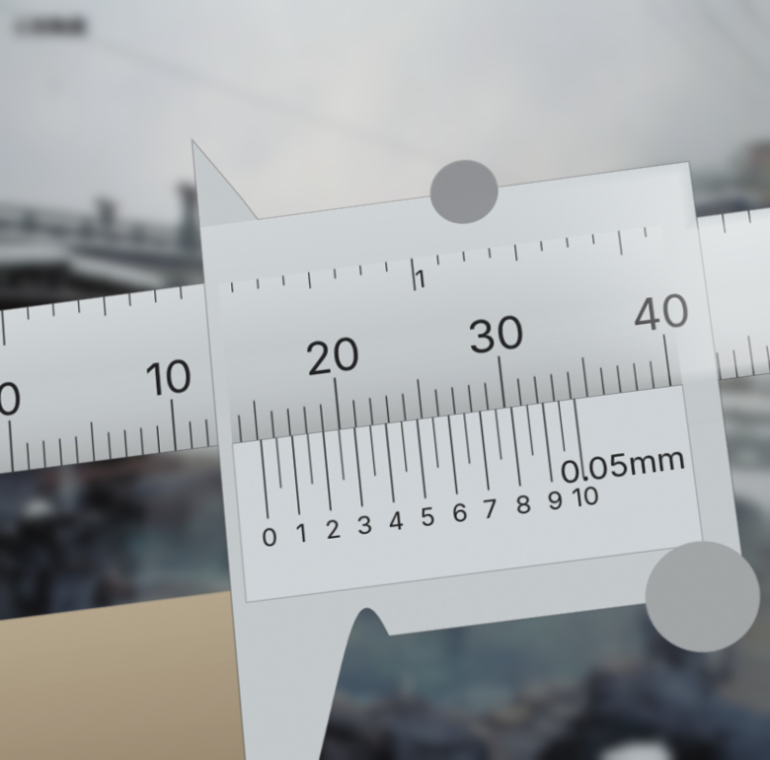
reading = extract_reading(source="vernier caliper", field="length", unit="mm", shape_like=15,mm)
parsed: 15.2,mm
